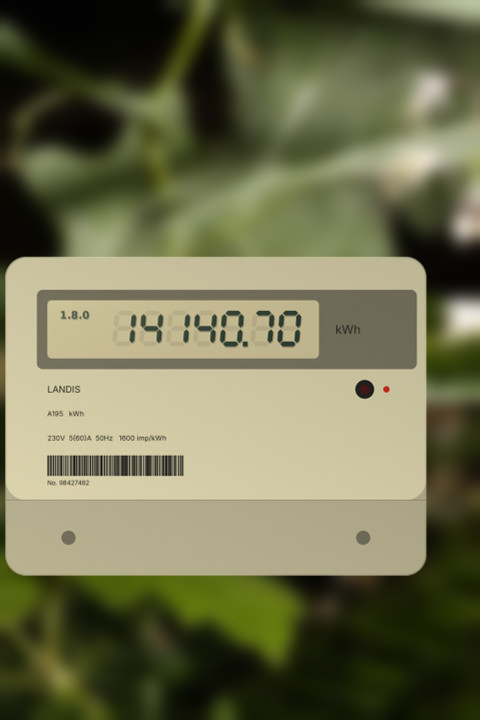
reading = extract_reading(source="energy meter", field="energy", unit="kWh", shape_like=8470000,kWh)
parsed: 14140.70,kWh
